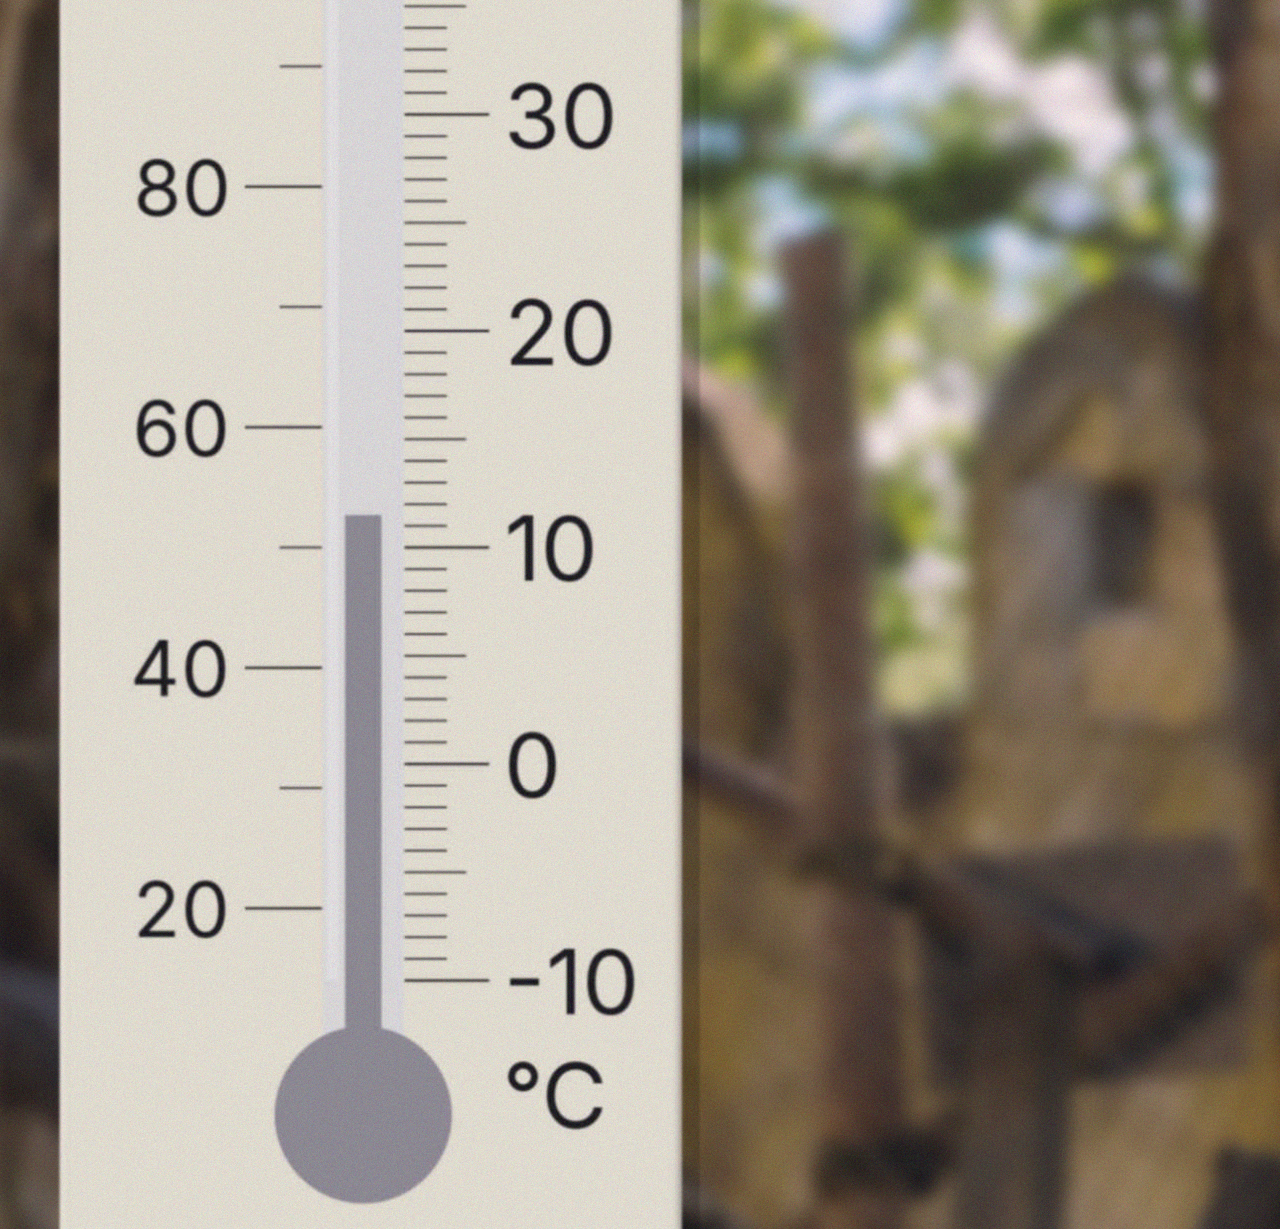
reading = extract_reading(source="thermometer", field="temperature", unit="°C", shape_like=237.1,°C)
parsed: 11.5,°C
